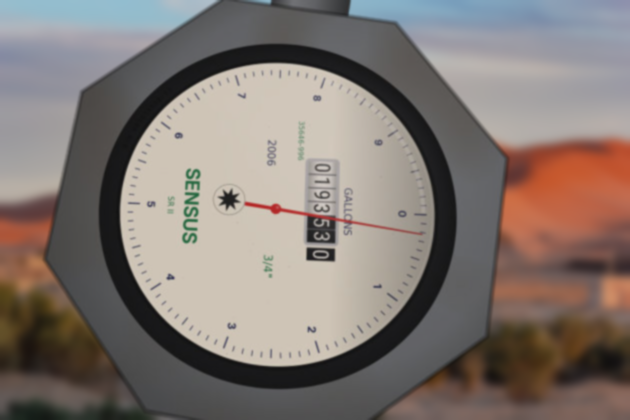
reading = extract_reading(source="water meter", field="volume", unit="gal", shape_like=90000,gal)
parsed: 193530.2,gal
